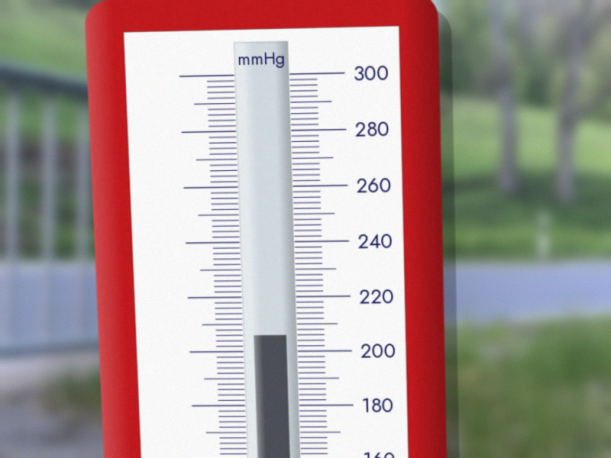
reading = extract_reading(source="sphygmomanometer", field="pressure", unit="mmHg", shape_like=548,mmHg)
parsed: 206,mmHg
